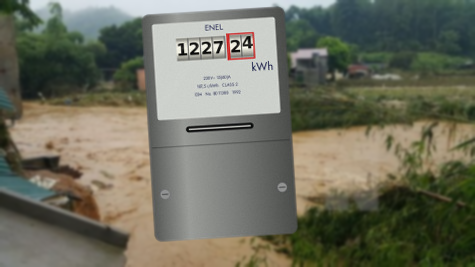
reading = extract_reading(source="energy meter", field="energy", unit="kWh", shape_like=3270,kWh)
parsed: 1227.24,kWh
